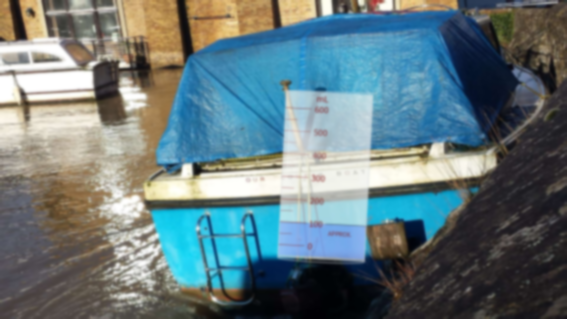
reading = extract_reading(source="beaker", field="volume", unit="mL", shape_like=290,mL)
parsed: 100,mL
